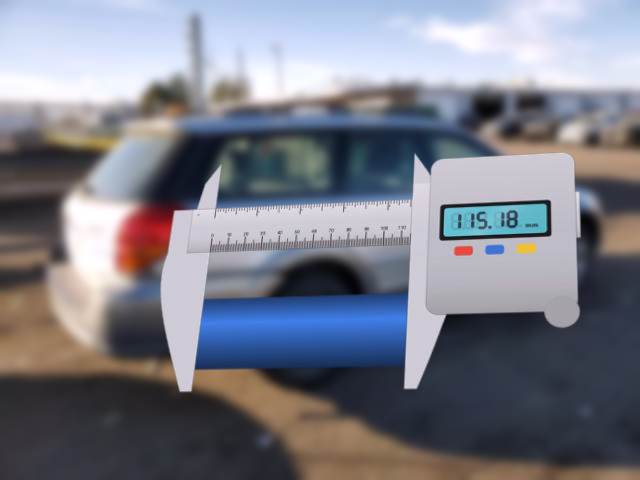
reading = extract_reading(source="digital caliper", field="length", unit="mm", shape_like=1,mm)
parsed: 115.18,mm
